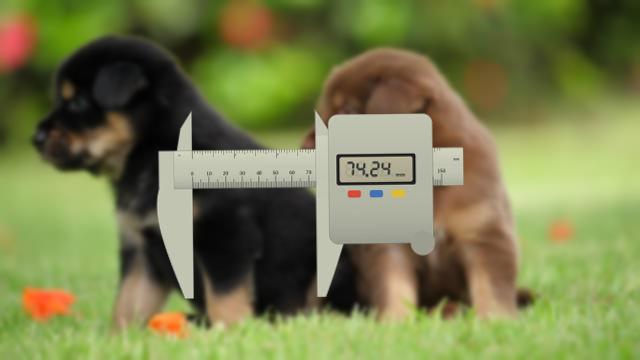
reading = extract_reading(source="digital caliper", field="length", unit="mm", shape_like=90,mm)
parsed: 74.24,mm
